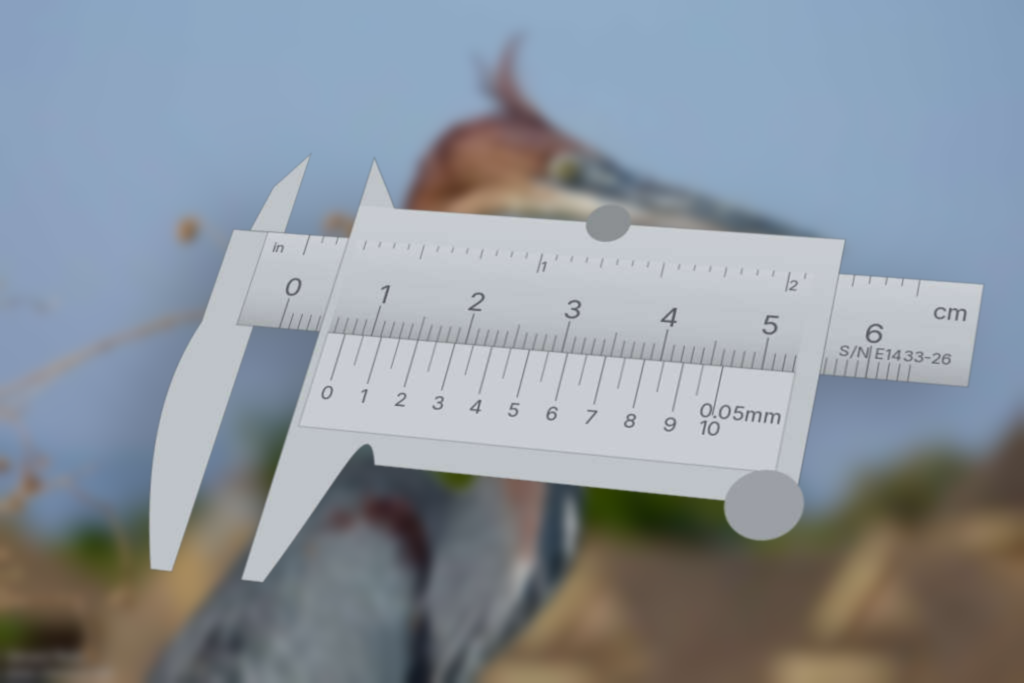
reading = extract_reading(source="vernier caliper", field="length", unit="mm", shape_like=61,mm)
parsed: 7.2,mm
